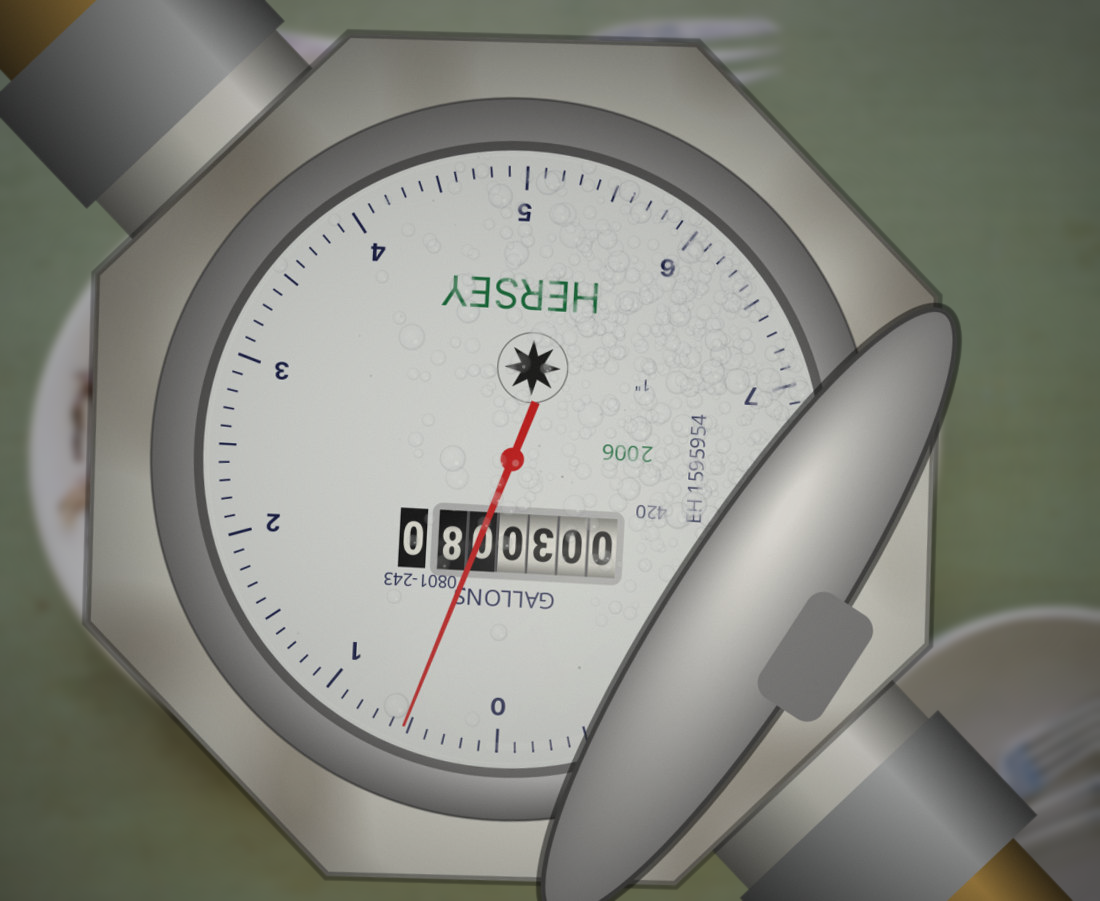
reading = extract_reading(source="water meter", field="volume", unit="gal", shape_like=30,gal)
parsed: 30080.5,gal
